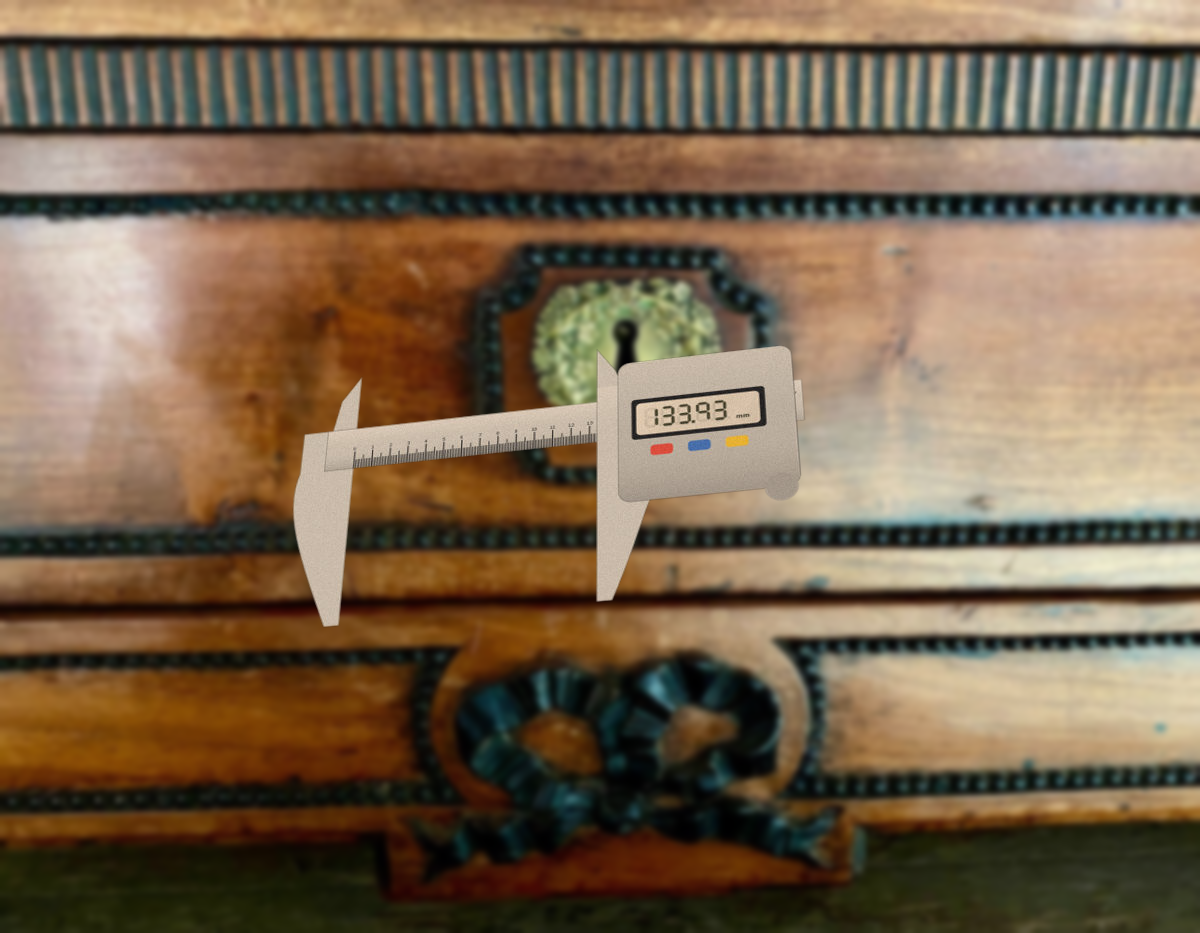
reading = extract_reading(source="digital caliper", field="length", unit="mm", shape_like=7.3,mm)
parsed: 133.93,mm
